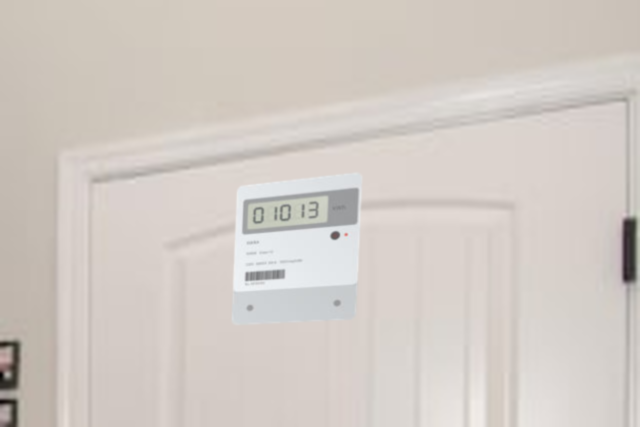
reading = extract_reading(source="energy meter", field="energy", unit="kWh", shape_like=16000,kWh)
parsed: 1013,kWh
